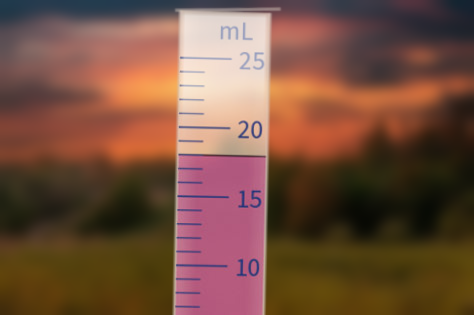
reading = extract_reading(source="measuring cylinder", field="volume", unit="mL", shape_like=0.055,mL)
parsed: 18,mL
